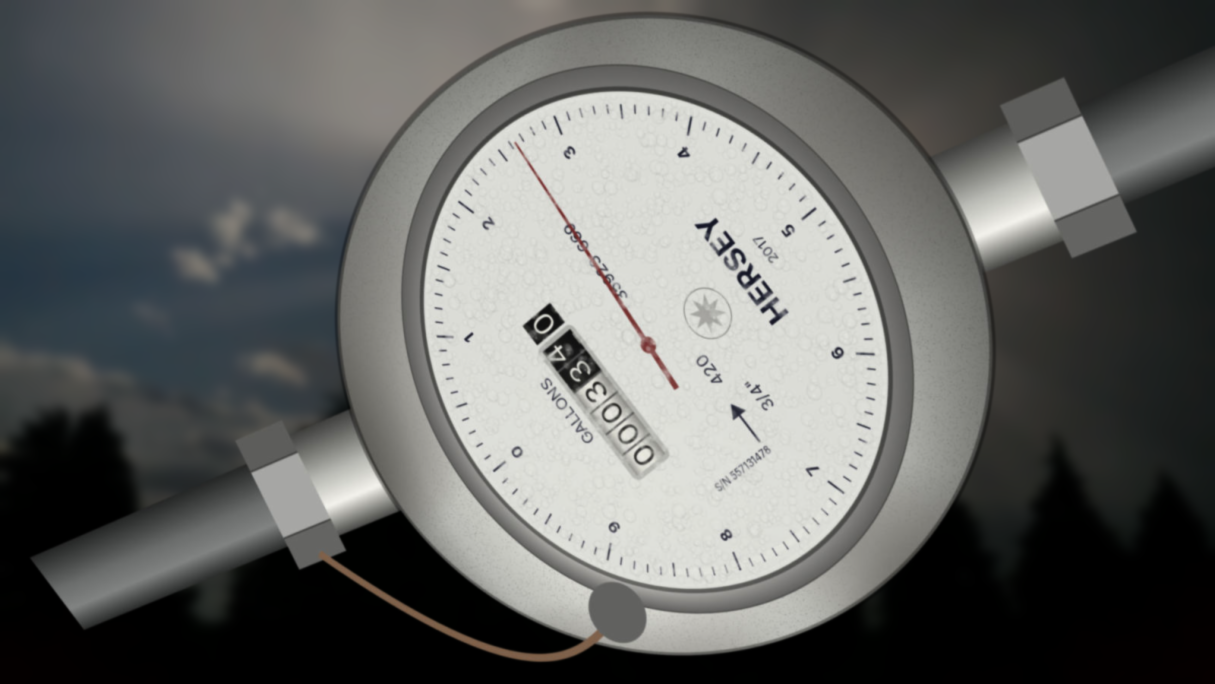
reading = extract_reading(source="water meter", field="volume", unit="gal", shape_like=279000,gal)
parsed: 3342.6,gal
